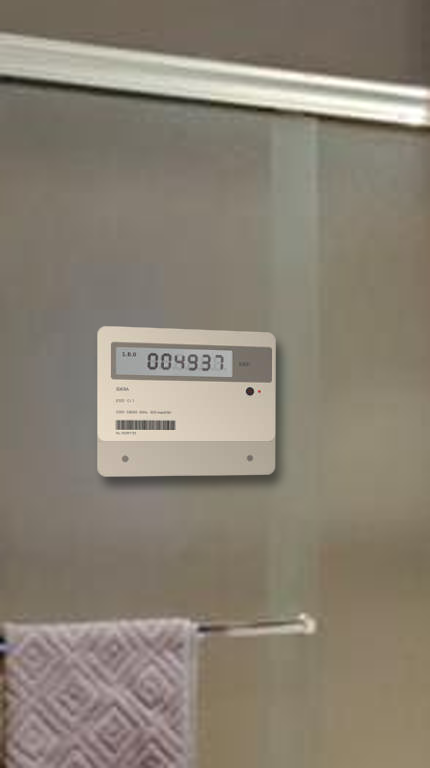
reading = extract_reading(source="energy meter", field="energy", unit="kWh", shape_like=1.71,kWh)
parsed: 4937,kWh
